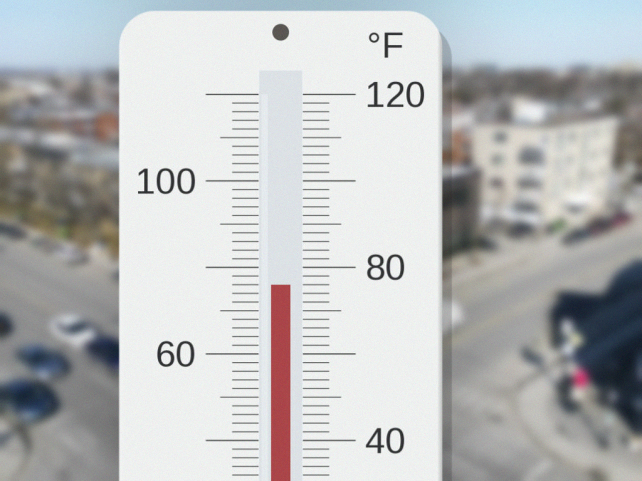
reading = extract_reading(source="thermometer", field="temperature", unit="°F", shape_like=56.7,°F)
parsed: 76,°F
